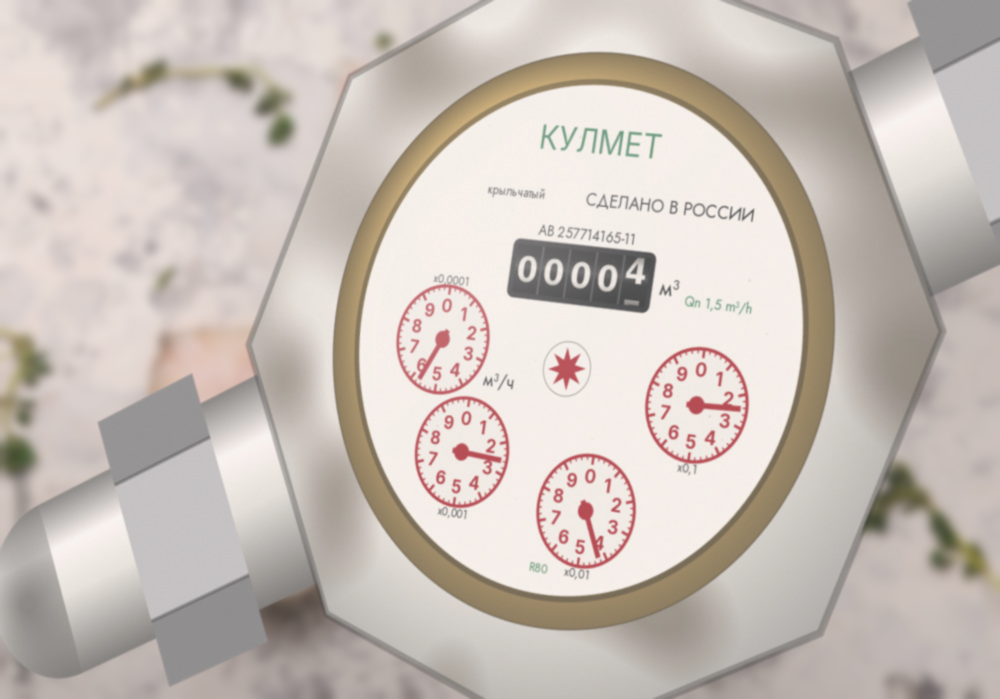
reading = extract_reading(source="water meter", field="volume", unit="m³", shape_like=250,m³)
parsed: 4.2425,m³
